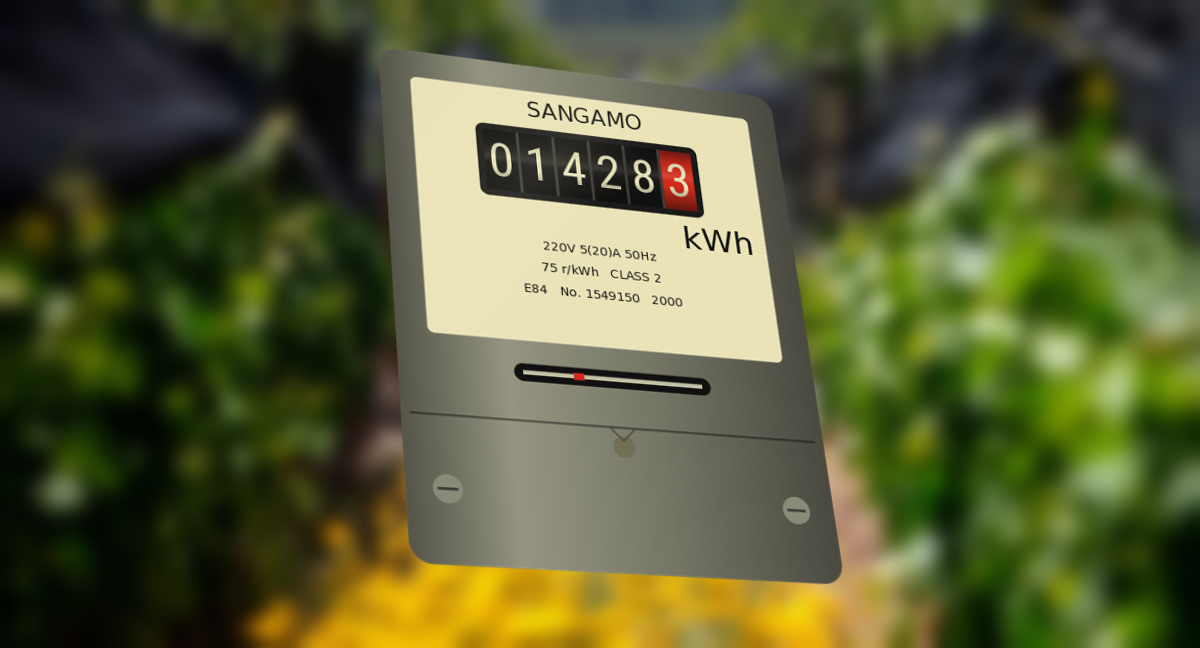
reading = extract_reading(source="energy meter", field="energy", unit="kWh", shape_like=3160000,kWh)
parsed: 1428.3,kWh
